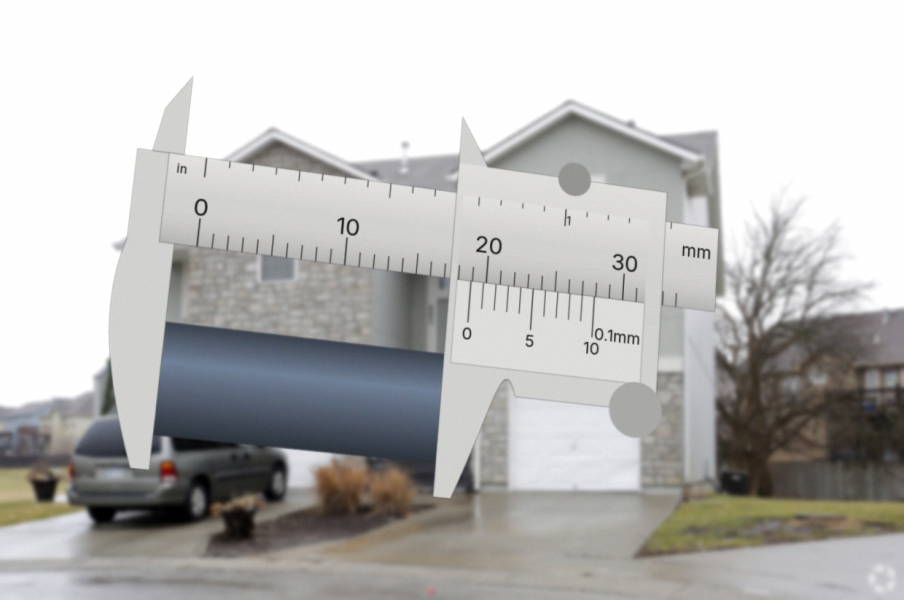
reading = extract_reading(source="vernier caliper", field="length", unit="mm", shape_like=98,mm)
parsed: 18.9,mm
